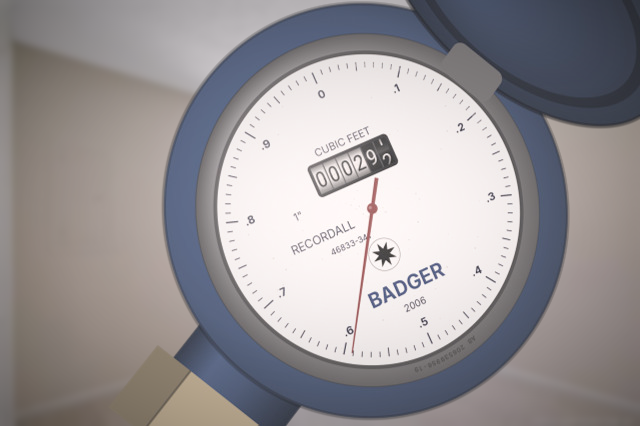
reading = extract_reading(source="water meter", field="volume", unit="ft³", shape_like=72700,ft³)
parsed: 291.59,ft³
